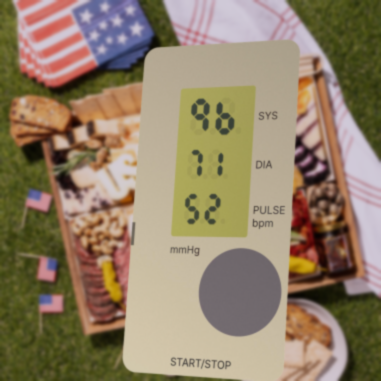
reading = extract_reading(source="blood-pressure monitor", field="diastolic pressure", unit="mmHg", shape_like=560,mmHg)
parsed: 71,mmHg
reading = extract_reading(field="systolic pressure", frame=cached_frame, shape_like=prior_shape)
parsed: 96,mmHg
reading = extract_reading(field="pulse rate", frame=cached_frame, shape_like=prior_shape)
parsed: 52,bpm
